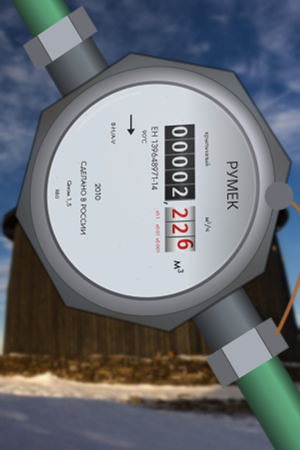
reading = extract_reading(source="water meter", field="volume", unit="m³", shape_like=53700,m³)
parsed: 2.226,m³
